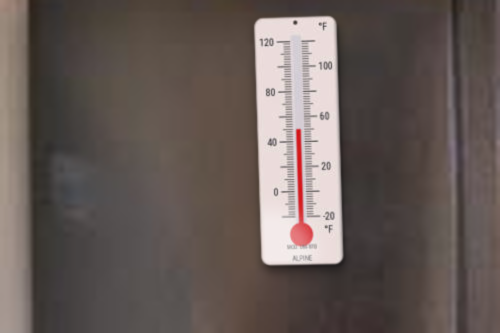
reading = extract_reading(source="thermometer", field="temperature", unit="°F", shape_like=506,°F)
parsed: 50,°F
